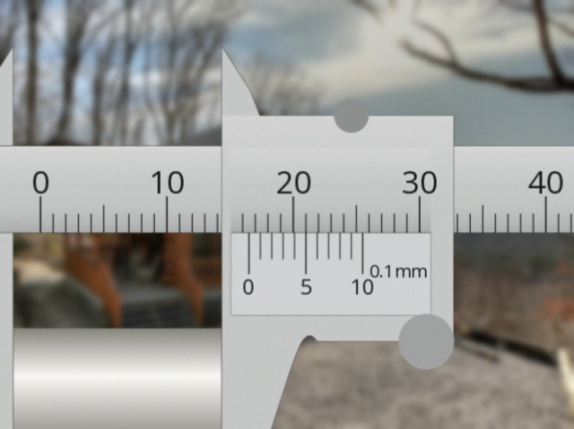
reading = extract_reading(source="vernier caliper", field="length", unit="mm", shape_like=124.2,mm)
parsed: 16.5,mm
